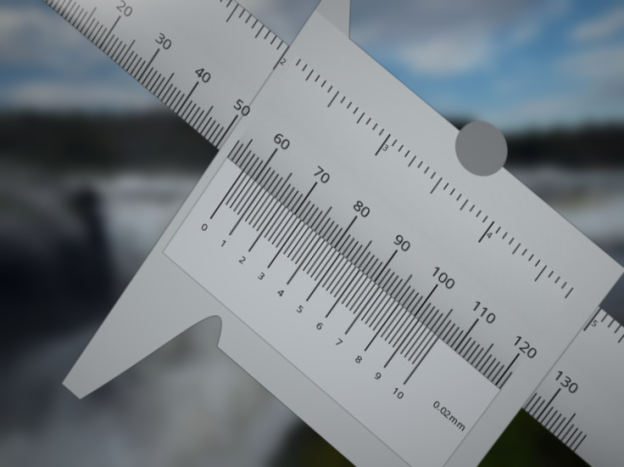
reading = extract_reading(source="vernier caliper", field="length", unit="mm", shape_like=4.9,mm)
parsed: 57.0,mm
